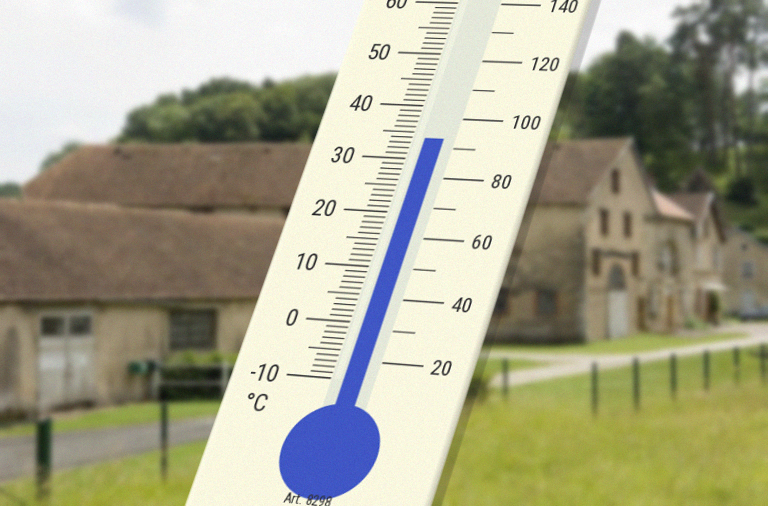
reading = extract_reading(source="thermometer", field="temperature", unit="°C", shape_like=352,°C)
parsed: 34,°C
